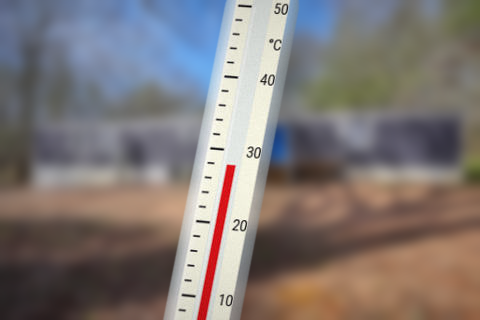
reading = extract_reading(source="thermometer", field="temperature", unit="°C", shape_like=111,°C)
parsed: 28,°C
